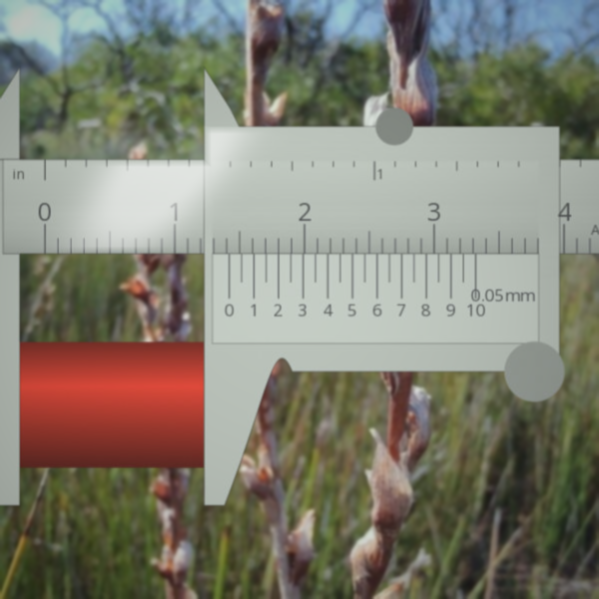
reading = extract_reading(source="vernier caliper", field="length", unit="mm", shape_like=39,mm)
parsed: 14.2,mm
